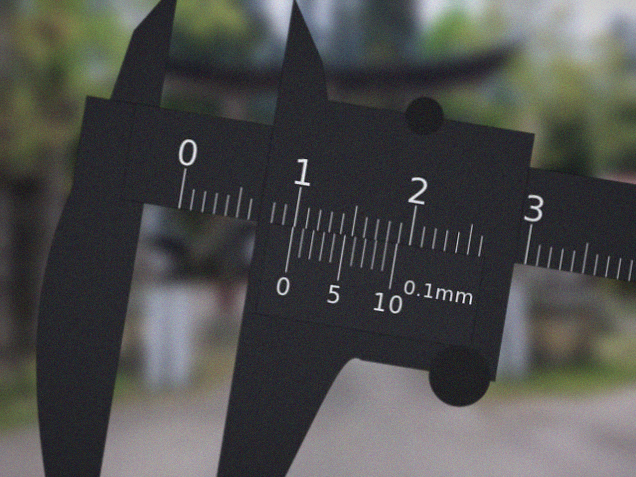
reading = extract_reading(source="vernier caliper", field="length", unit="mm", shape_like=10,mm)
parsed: 9.9,mm
